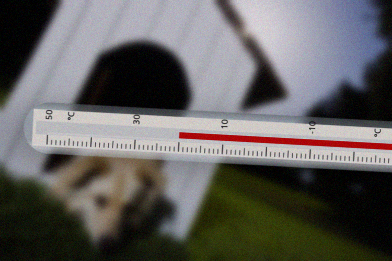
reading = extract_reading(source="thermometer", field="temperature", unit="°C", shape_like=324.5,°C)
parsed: 20,°C
